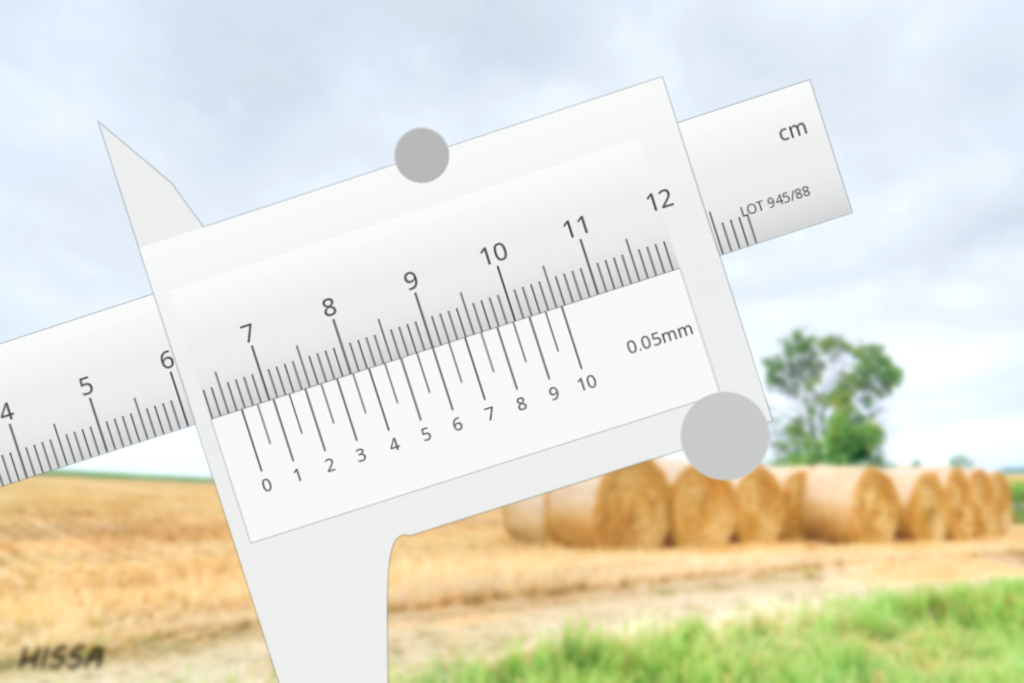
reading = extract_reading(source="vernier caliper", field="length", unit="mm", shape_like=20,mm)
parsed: 66.6,mm
